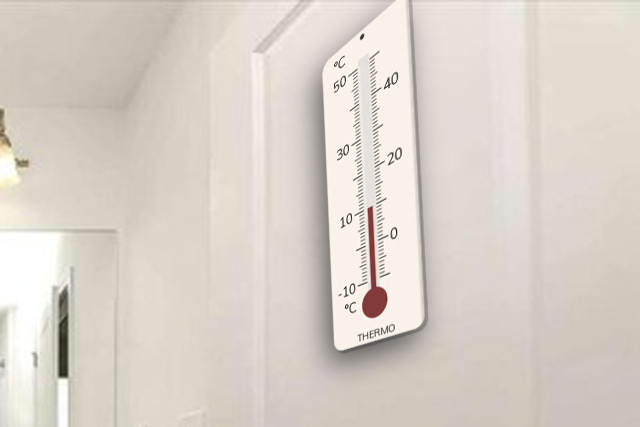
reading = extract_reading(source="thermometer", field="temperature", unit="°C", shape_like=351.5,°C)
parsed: 10,°C
